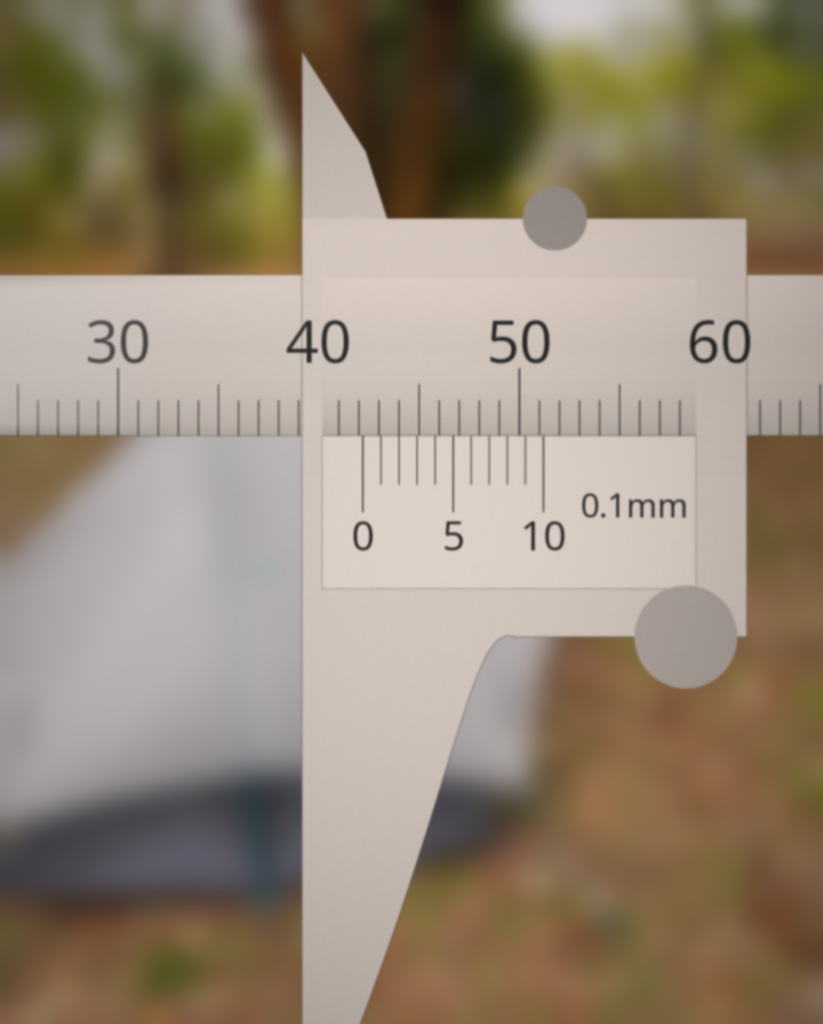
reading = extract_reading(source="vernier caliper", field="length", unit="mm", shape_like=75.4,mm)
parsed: 42.2,mm
